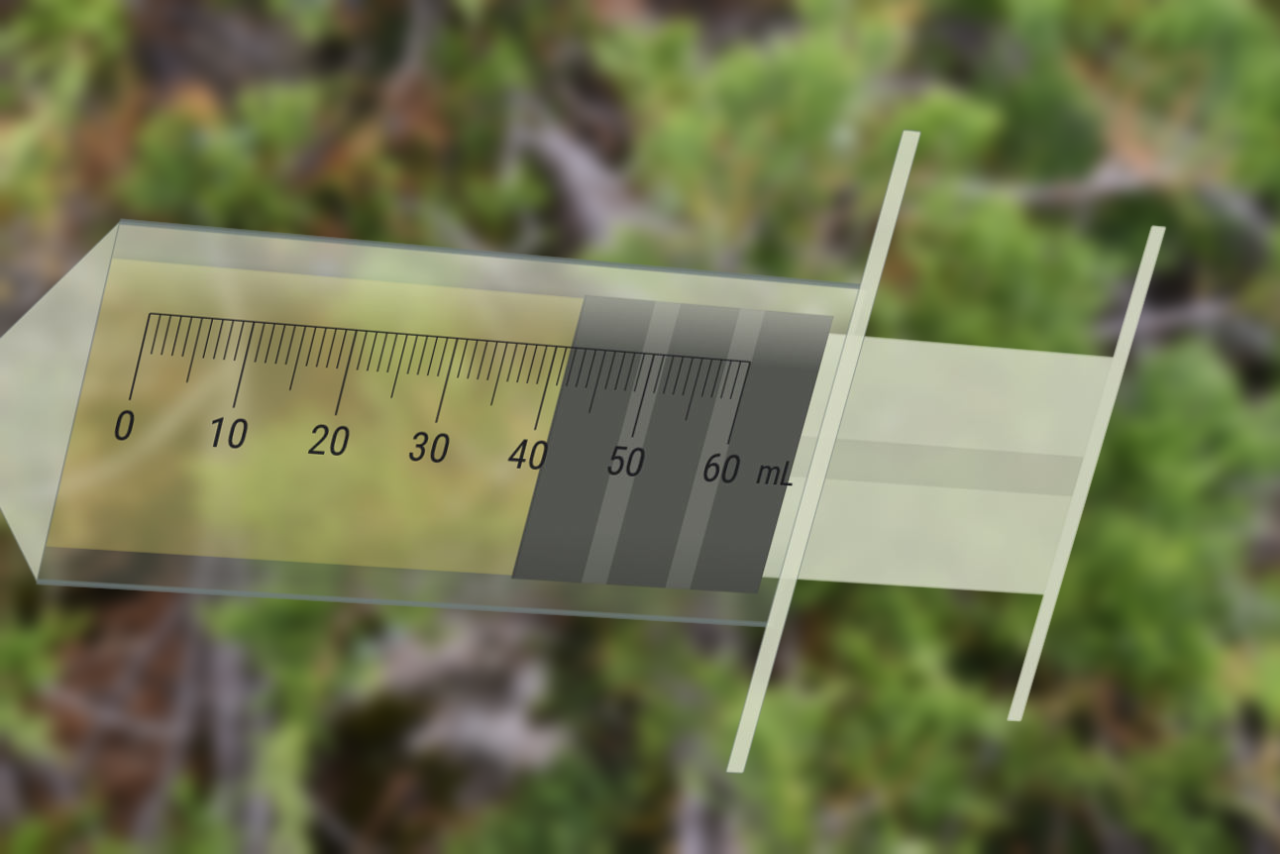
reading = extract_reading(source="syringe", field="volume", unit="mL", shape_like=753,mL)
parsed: 41.5,mL
